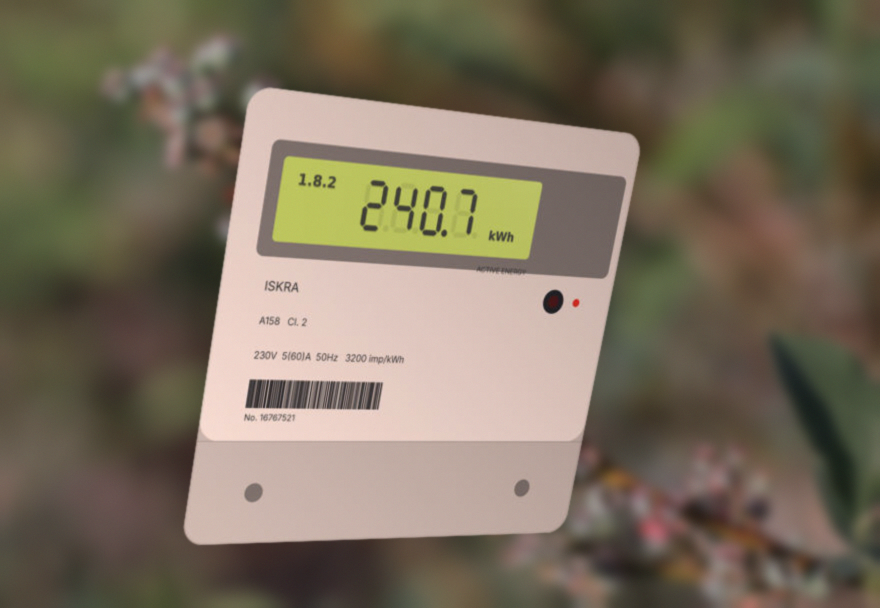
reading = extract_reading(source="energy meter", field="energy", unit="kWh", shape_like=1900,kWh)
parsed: 240.7,kWh
